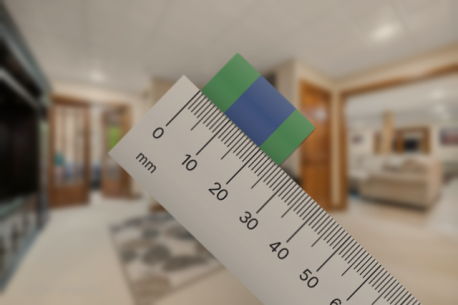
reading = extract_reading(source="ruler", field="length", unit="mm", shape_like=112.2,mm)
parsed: 26,mm
